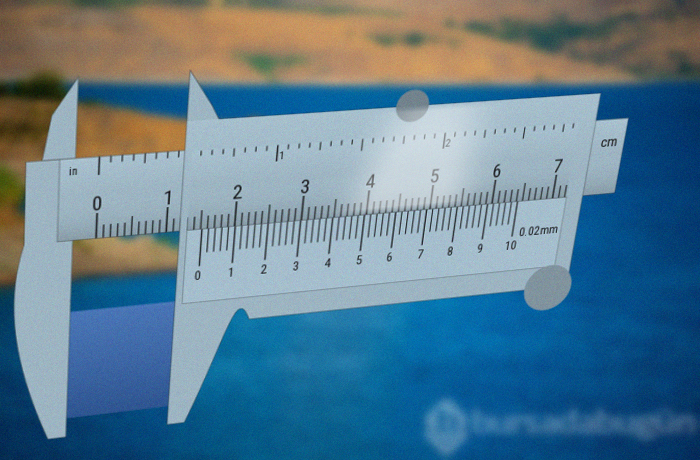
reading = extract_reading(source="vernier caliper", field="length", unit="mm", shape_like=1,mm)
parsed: 15.2,mm
